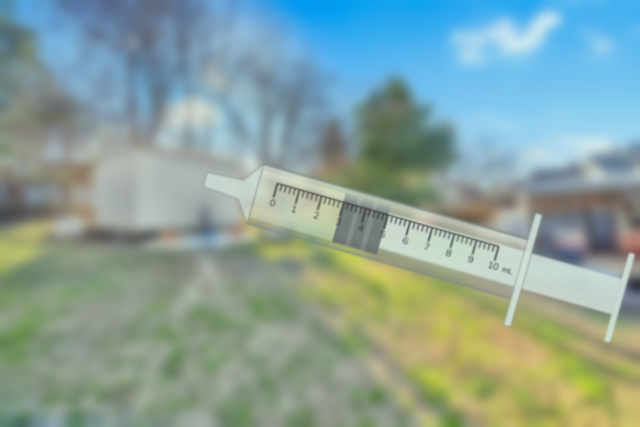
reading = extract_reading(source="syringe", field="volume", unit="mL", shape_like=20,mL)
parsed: 3,mL
